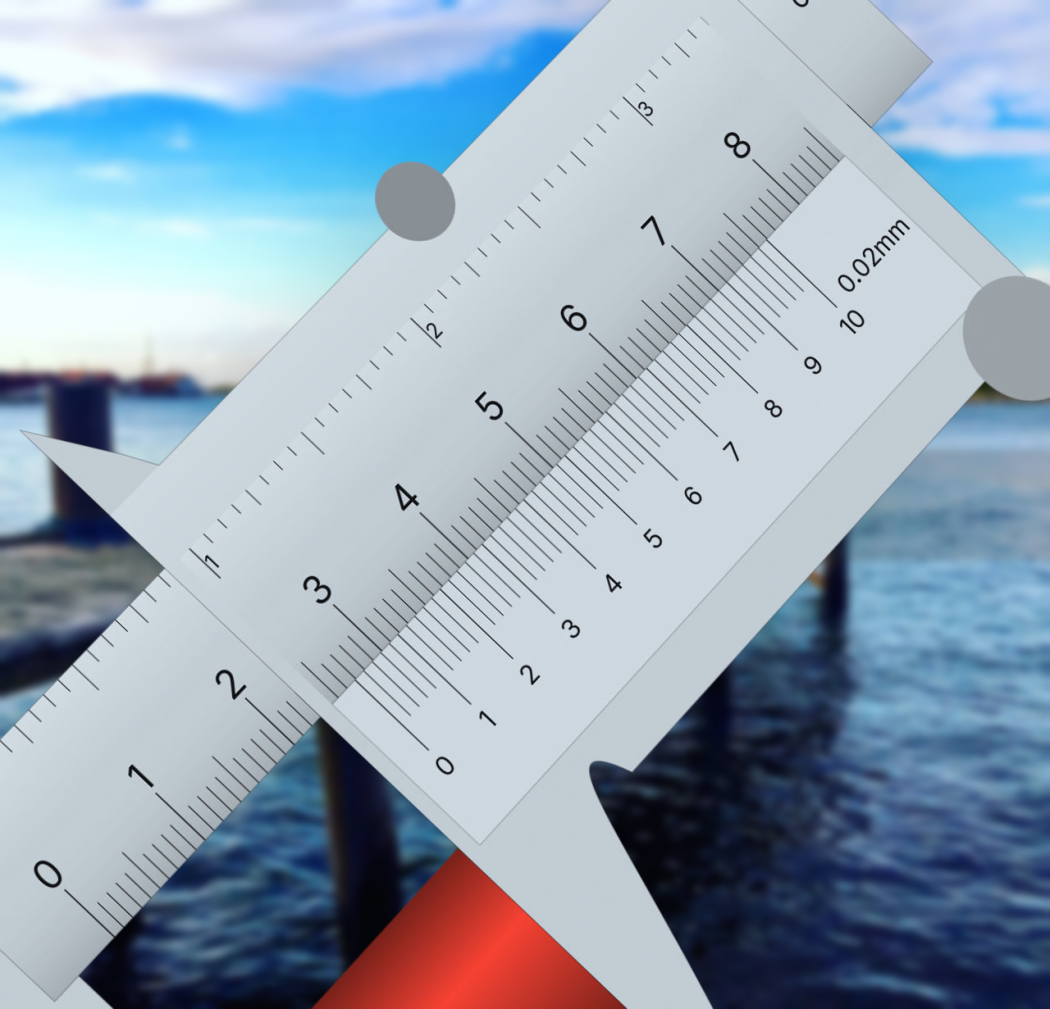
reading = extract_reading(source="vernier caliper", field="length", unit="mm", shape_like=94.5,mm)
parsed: 26.9,mm
